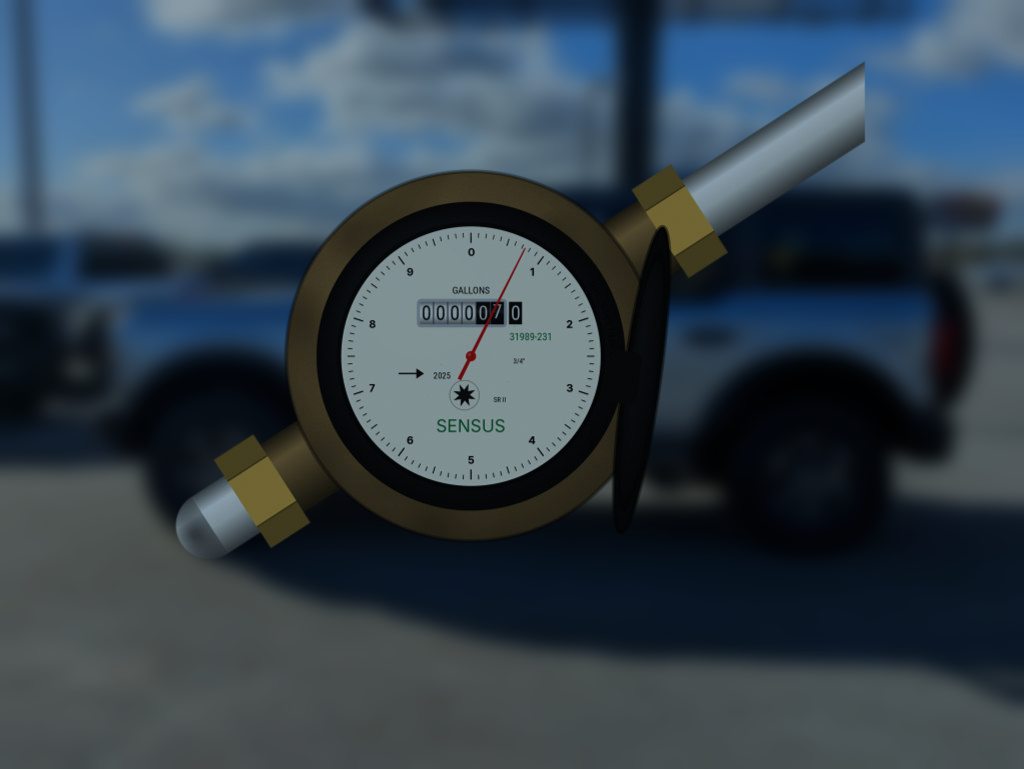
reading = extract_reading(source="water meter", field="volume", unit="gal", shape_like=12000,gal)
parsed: 70.7,gal
